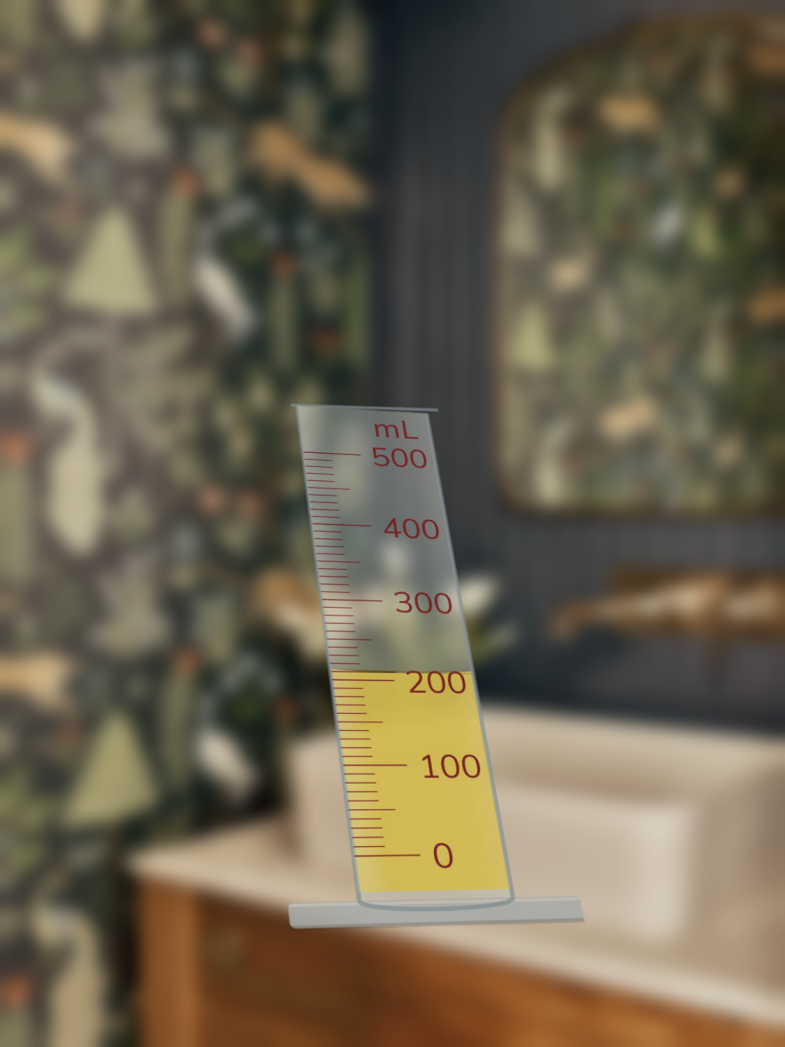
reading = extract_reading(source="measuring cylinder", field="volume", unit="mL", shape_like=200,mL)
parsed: 210,mL
